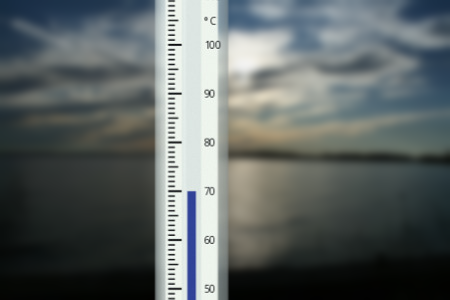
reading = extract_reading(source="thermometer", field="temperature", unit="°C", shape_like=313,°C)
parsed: 70,°C
